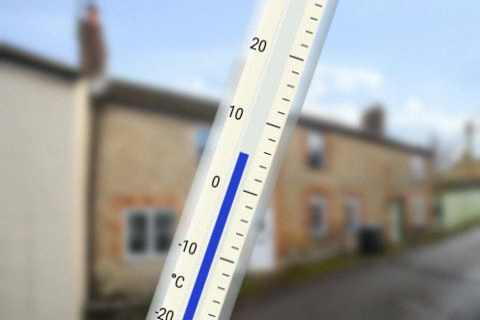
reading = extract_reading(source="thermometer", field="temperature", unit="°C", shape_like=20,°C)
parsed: 5,°C
